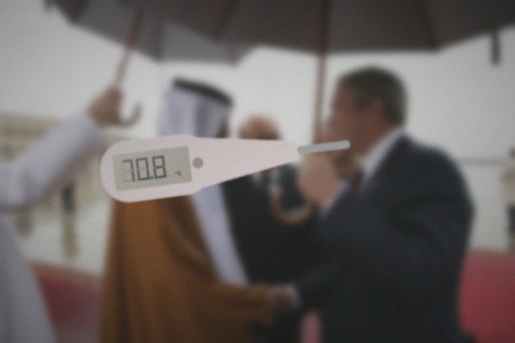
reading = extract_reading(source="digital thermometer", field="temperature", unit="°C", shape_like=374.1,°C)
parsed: 70.8,°C
